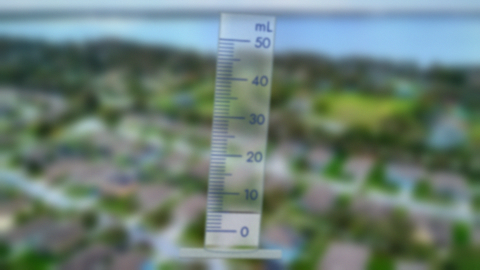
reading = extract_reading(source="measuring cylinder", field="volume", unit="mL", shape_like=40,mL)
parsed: 5,mL
